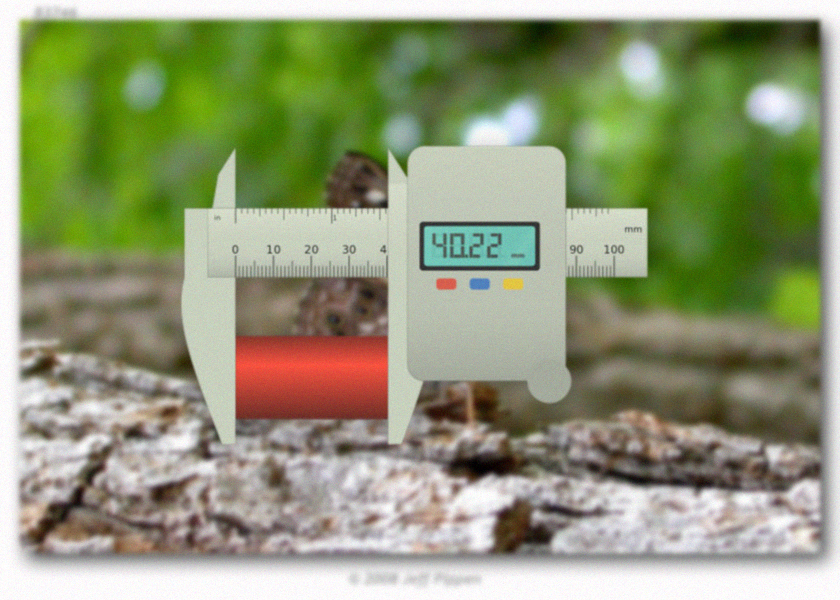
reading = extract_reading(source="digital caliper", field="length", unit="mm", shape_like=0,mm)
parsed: 40.22,mm
